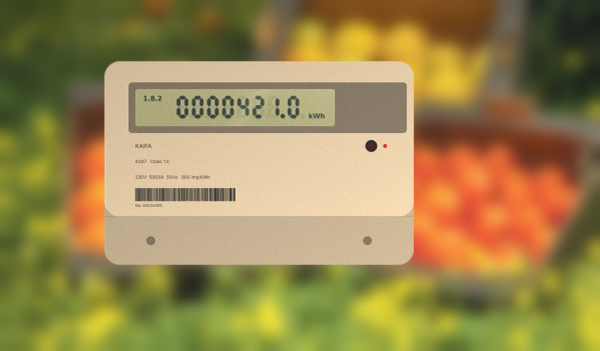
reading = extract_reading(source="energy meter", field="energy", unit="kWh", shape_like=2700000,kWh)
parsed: 421.0,kWh
